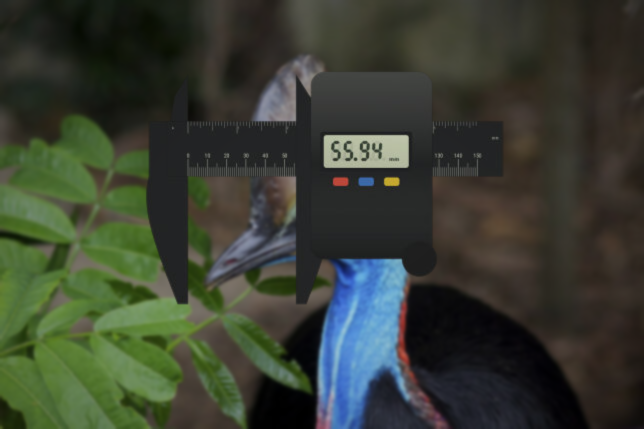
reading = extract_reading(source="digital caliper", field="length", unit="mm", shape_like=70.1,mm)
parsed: 55.94,mm
